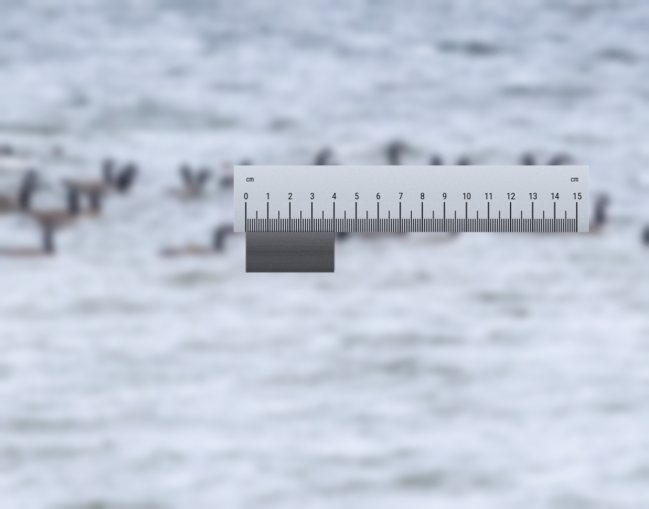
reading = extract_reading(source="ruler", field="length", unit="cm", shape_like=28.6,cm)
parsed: 4,cm
